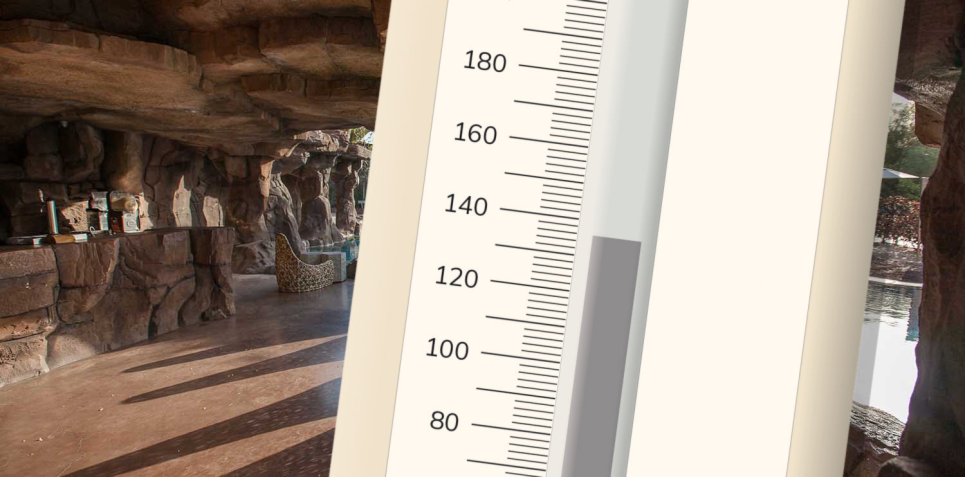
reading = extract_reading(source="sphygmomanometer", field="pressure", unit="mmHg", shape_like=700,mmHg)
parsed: 136,mmHg
